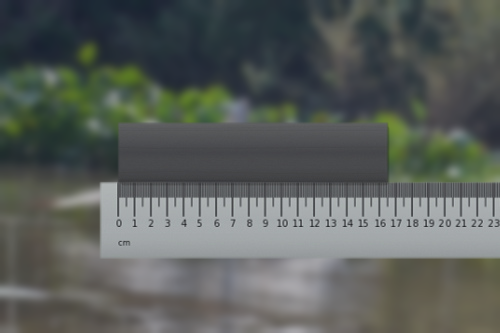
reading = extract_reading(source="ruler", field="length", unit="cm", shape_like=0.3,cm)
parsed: 16.5,cm
